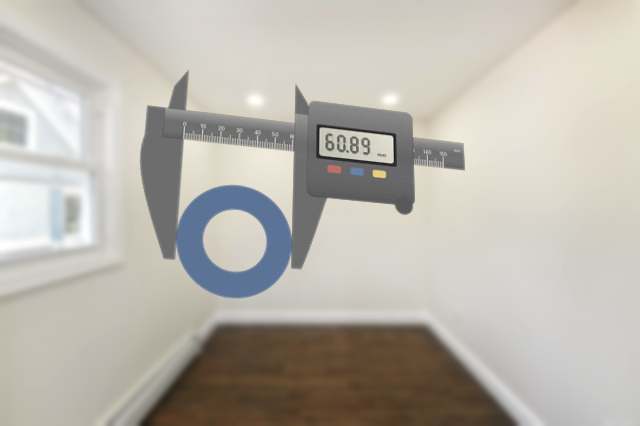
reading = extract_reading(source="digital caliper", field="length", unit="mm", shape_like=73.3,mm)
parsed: 60.89,mm
